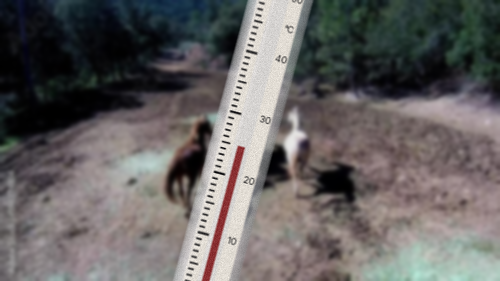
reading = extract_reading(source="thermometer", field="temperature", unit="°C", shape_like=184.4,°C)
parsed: 25,°C
